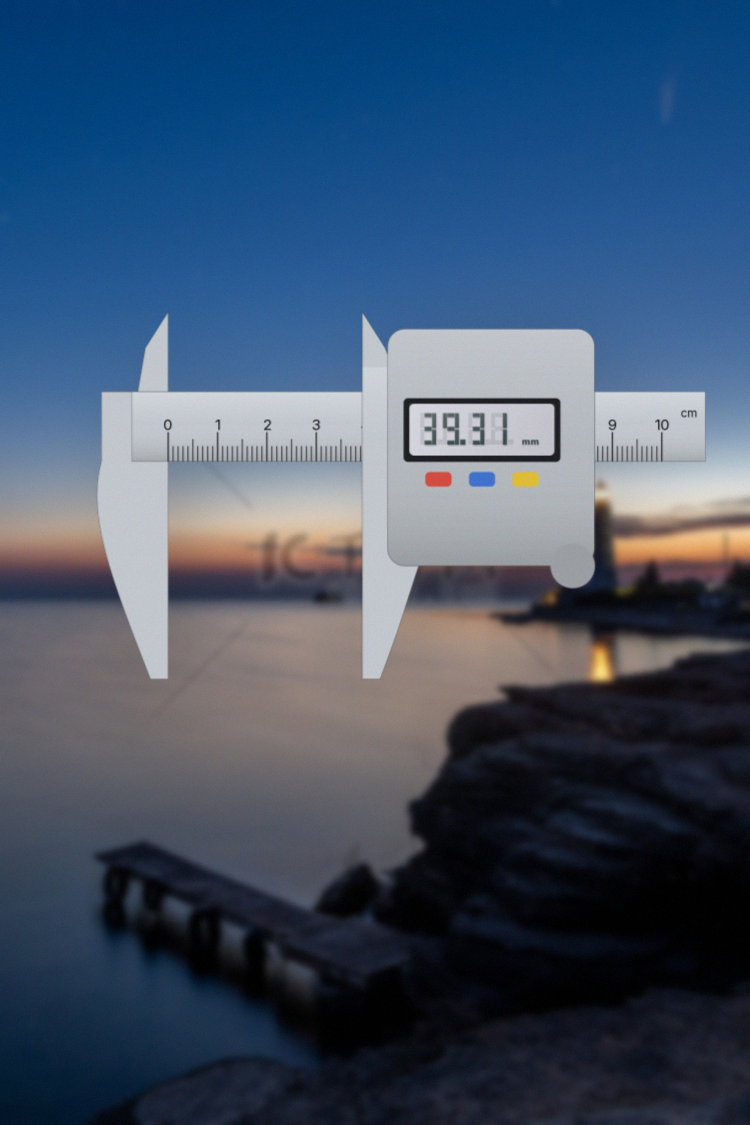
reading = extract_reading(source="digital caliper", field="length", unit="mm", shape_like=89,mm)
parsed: 39.31,mm
